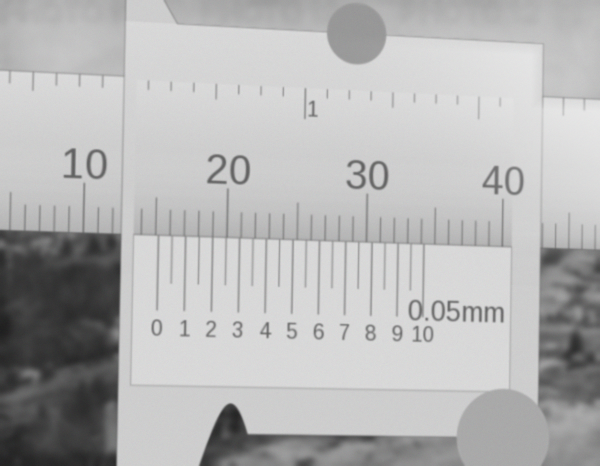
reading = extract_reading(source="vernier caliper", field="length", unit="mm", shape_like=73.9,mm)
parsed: 15.2,mm
